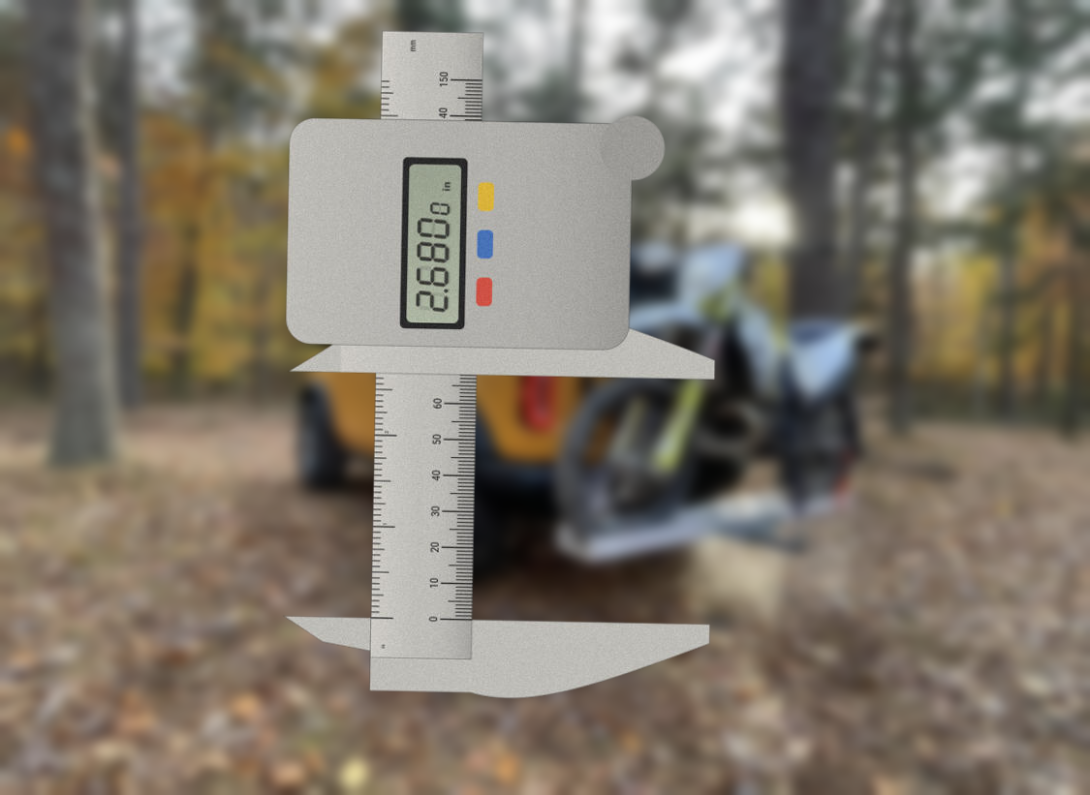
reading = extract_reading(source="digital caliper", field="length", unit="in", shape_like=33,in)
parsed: 2.6800,in
